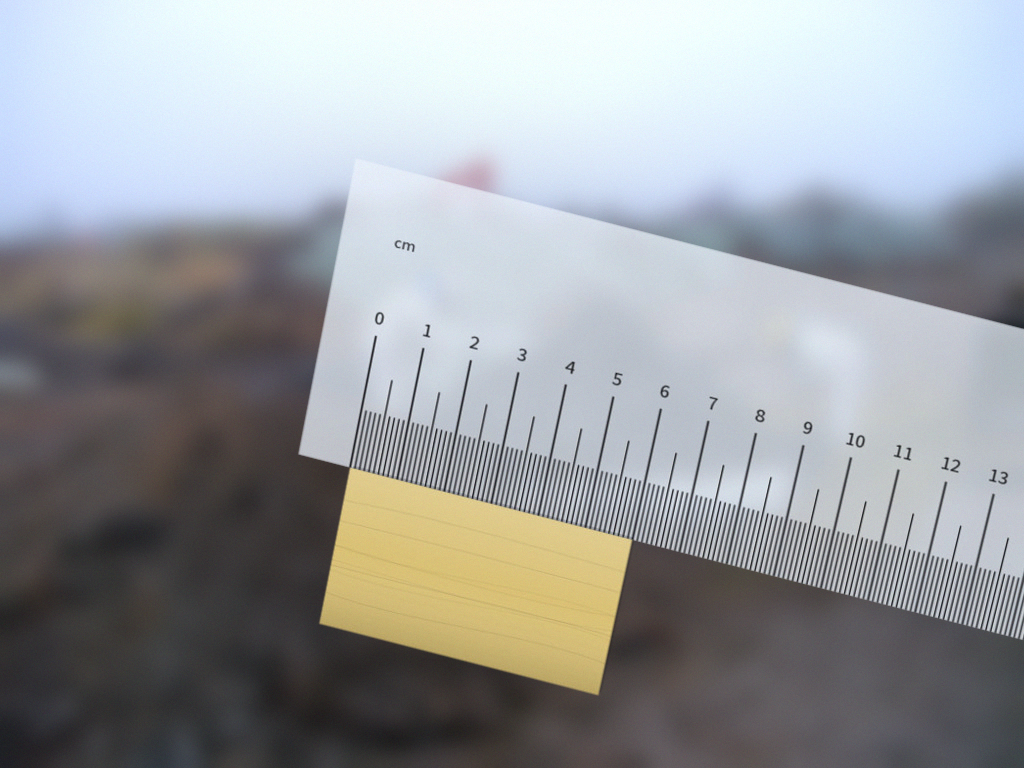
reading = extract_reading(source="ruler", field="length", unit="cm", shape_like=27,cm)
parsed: 6,cm
